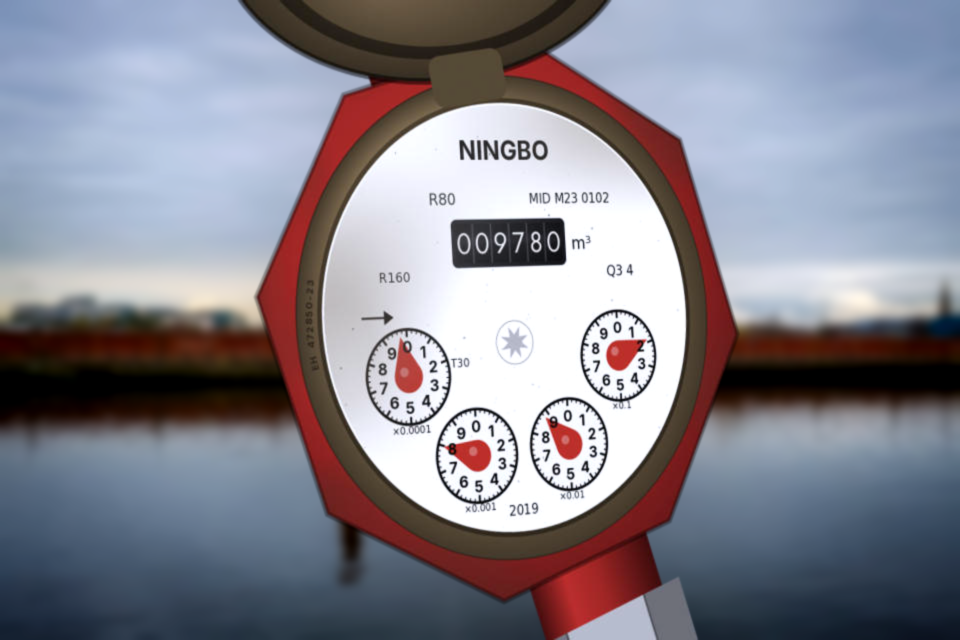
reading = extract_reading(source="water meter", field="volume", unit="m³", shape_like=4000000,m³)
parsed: 9780.1879,m³
